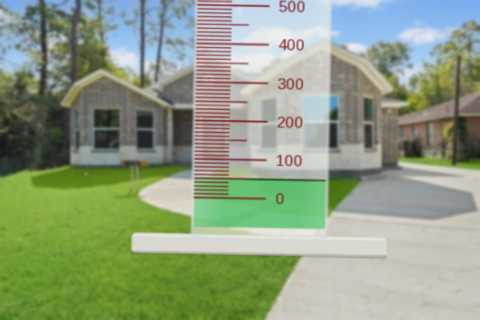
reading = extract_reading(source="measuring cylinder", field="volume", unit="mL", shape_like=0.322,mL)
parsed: 50,mL
